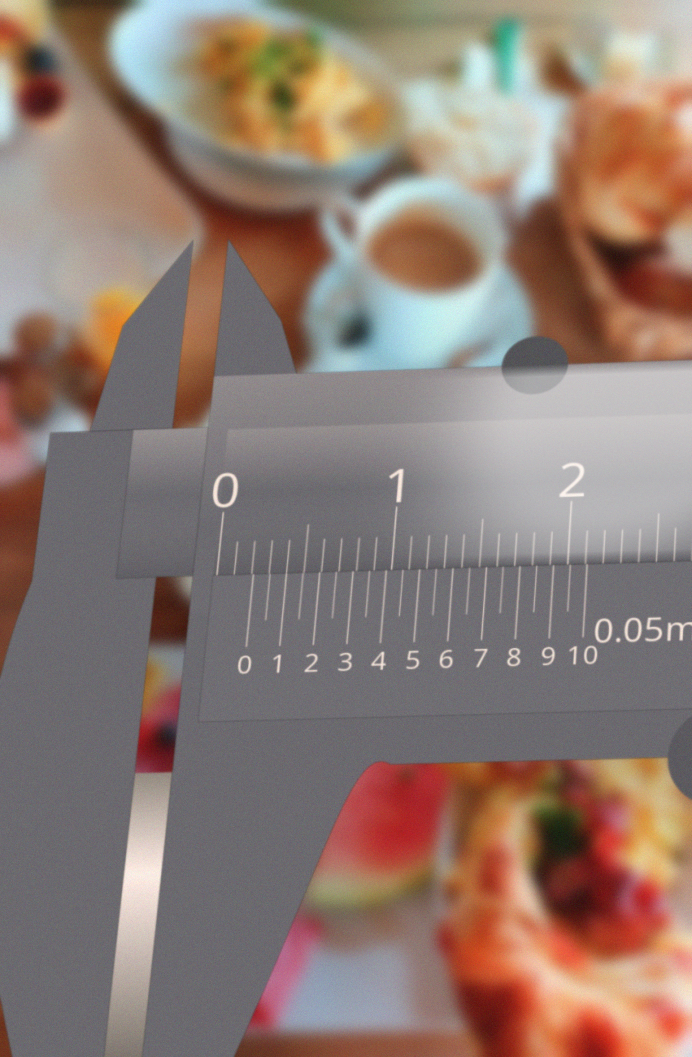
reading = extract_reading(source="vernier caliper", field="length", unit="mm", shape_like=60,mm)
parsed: 2.1,mm
